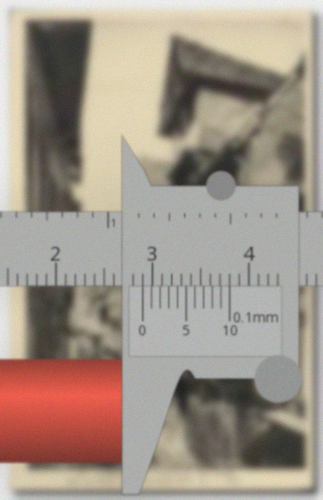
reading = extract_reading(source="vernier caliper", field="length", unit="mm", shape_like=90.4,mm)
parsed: 29.0,mm
